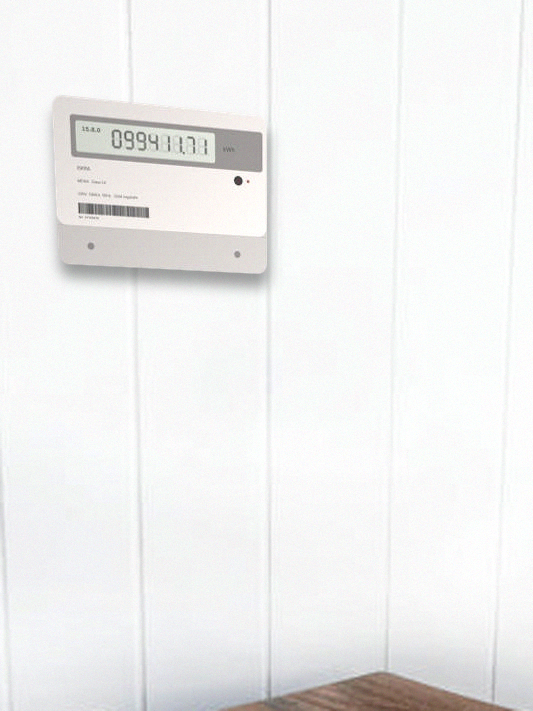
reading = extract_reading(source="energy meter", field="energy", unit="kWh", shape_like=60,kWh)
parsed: 99411.71,kWh
